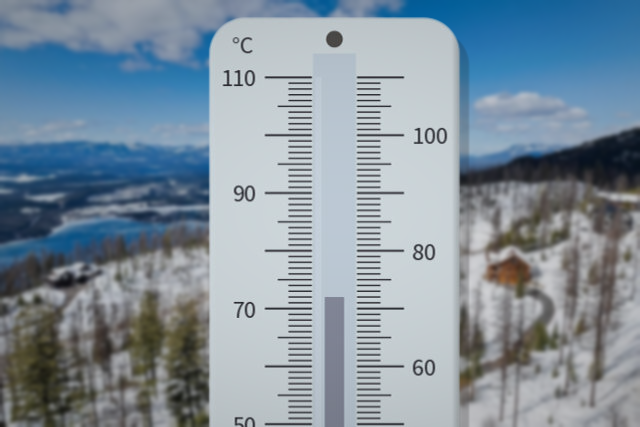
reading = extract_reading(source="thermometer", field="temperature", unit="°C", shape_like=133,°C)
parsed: 72,°C
